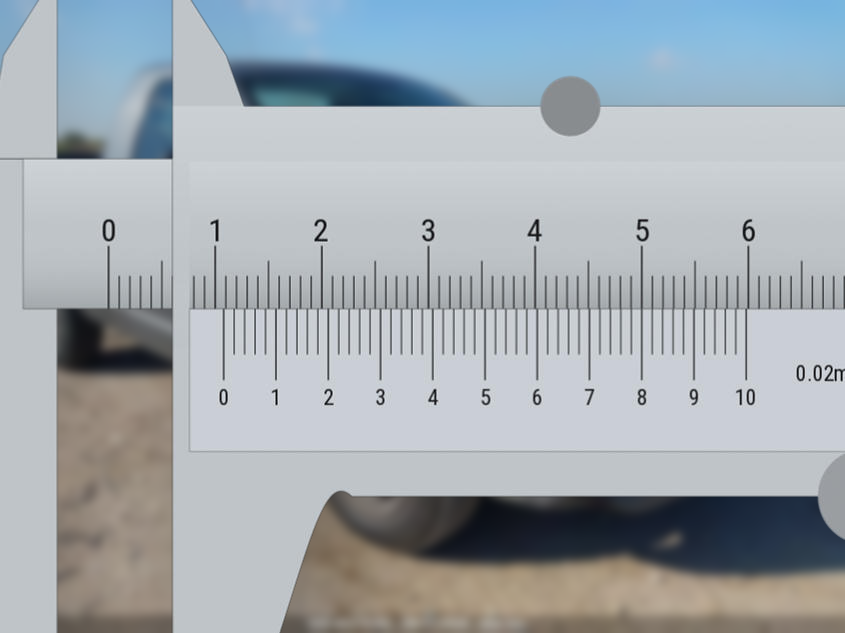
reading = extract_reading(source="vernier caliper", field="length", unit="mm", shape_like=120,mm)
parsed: 10.8,mm
